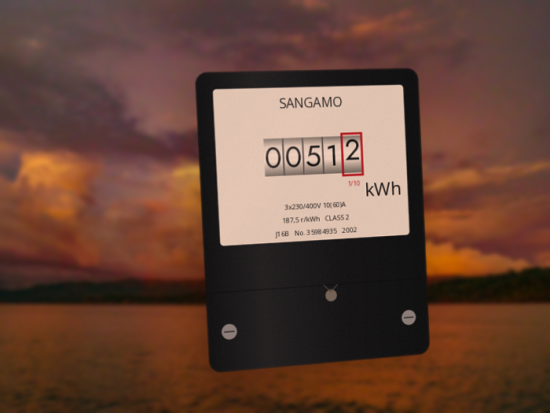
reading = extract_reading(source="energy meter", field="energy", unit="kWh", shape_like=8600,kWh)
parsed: 51.2,kWh
